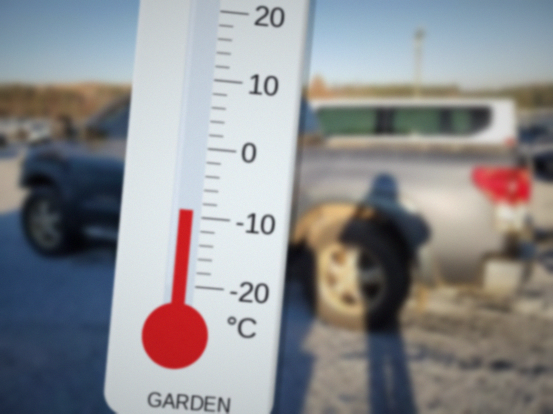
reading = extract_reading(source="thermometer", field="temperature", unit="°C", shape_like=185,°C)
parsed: -9,°C
